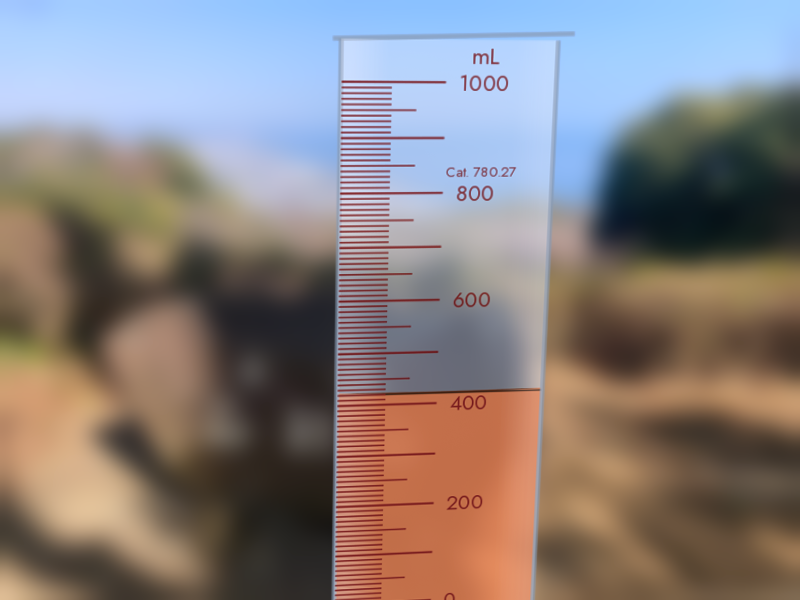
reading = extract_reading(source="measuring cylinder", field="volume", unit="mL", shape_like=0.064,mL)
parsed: 420,mL
